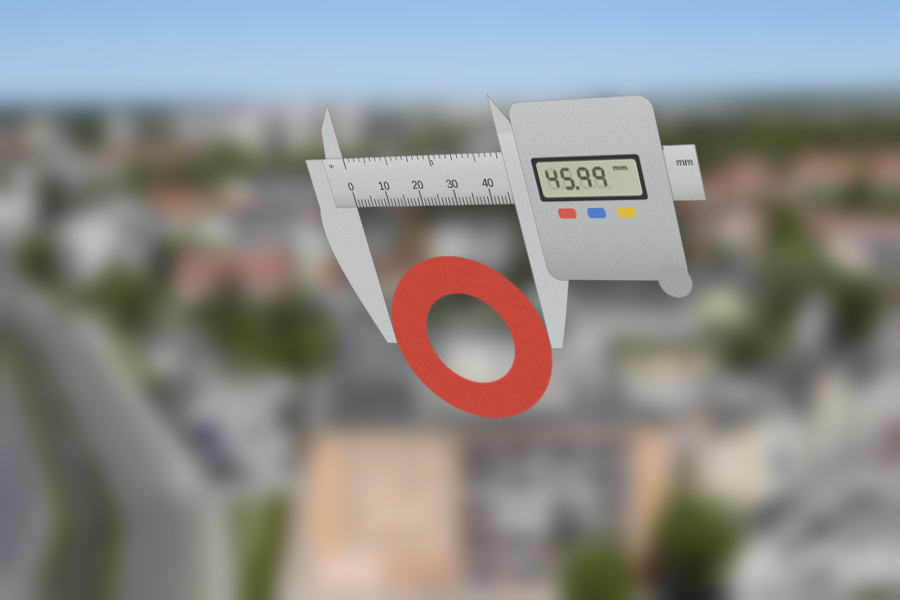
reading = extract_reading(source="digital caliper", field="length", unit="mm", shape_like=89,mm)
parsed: 45.99,mm
